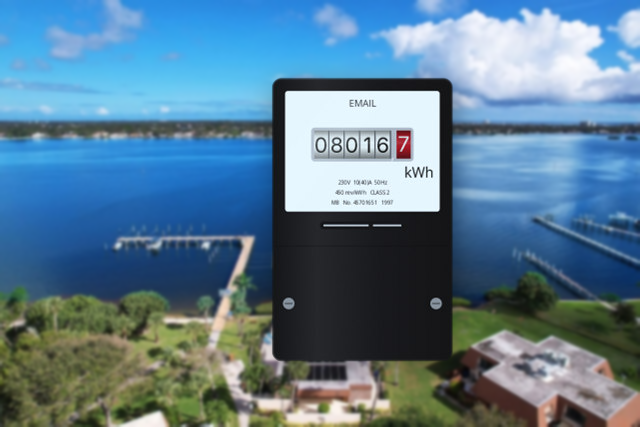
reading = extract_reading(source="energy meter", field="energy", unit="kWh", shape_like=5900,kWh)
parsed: 8016.7,kWh
